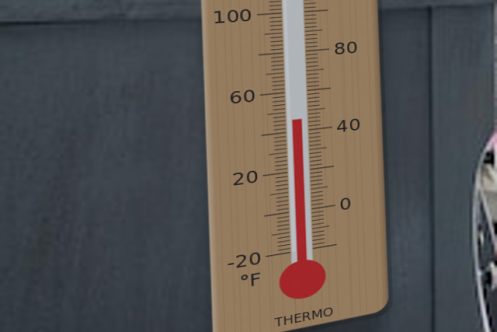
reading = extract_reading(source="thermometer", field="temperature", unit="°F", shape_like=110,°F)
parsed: 46,°F
